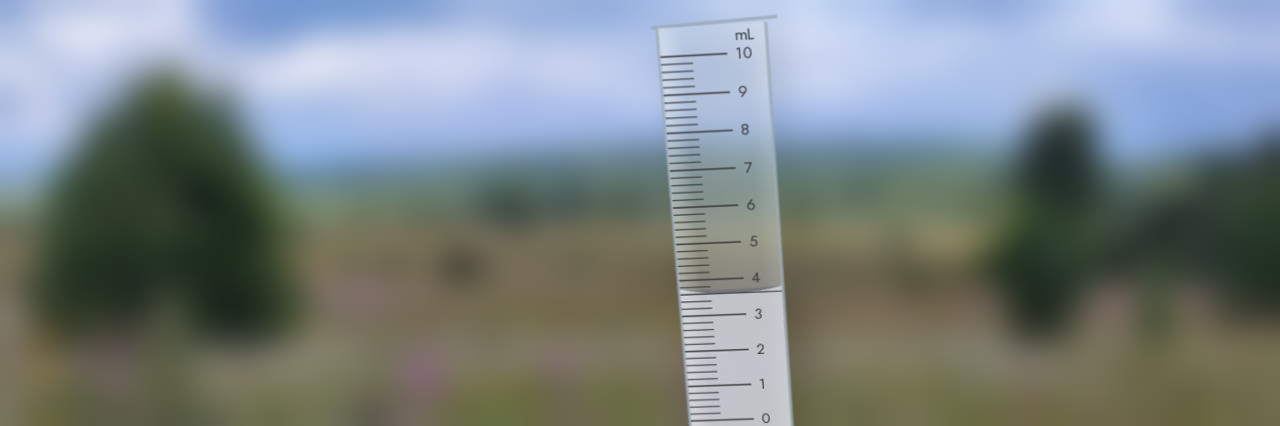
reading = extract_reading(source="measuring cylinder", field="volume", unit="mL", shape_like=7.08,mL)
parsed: 3.6,mL
